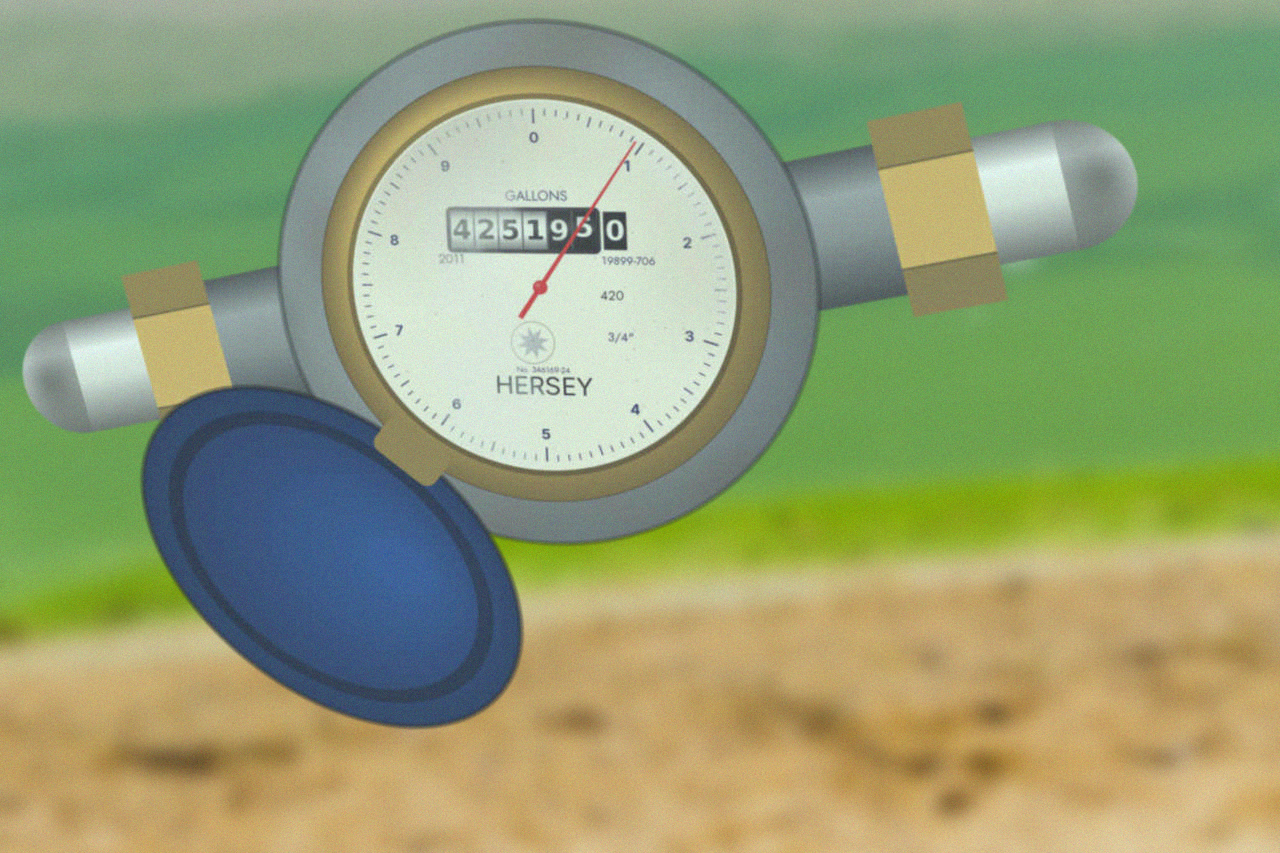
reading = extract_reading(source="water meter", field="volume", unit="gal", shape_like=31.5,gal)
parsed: 4251950.9,gal
